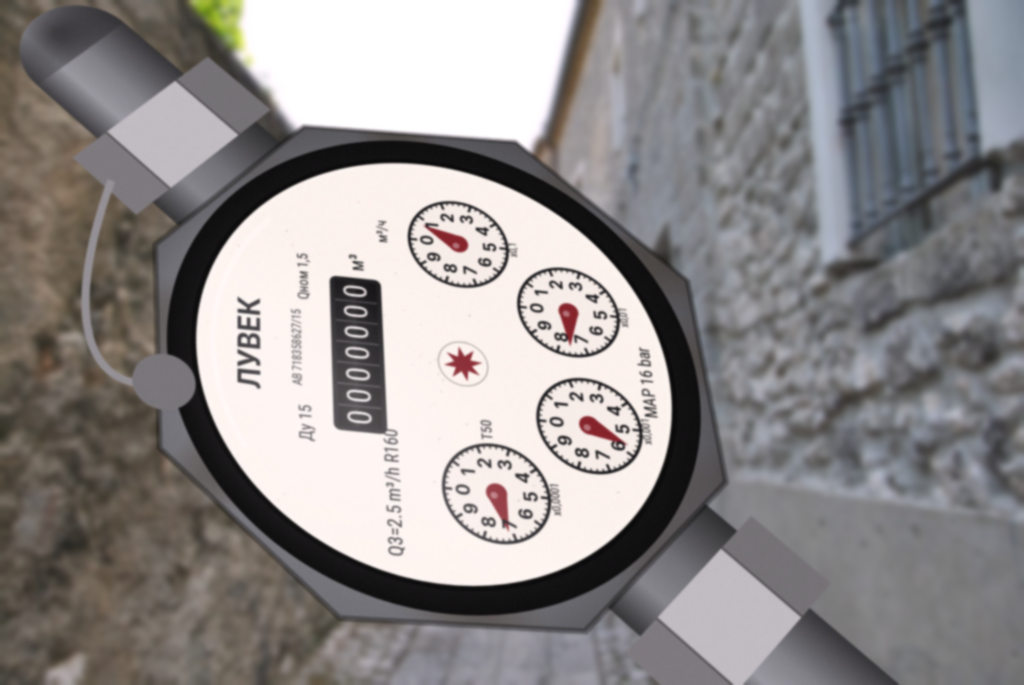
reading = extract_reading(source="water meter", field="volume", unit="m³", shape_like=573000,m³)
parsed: 0.0757,m³
